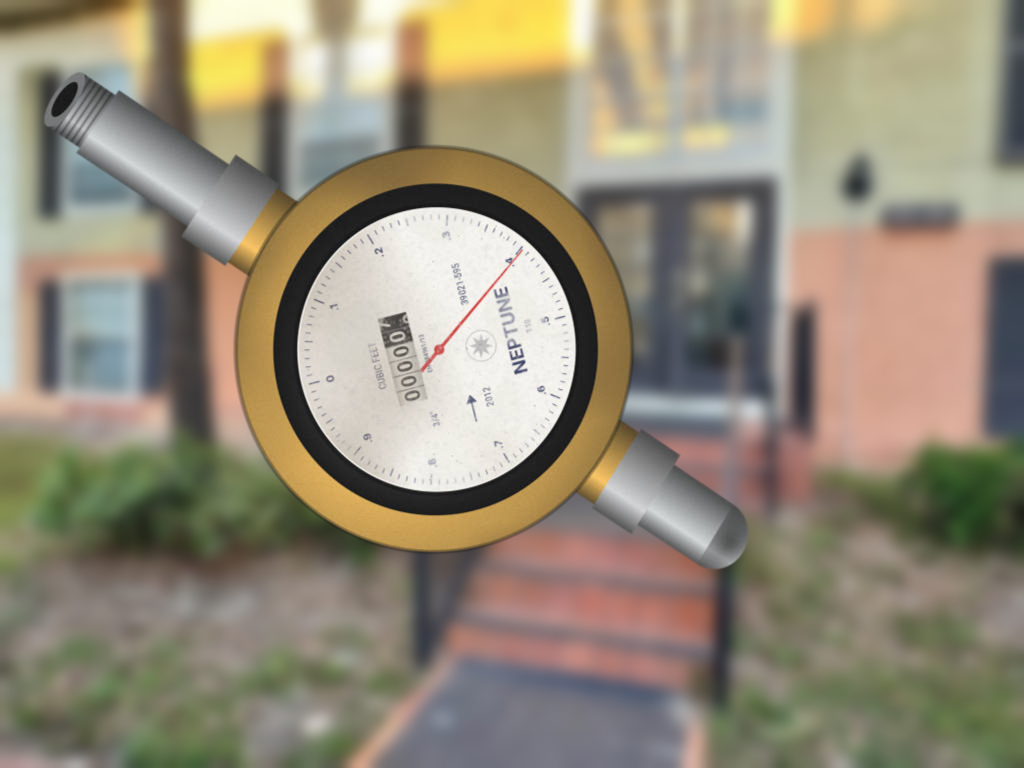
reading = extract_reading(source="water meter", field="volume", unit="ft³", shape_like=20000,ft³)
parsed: 7.40,ft³
